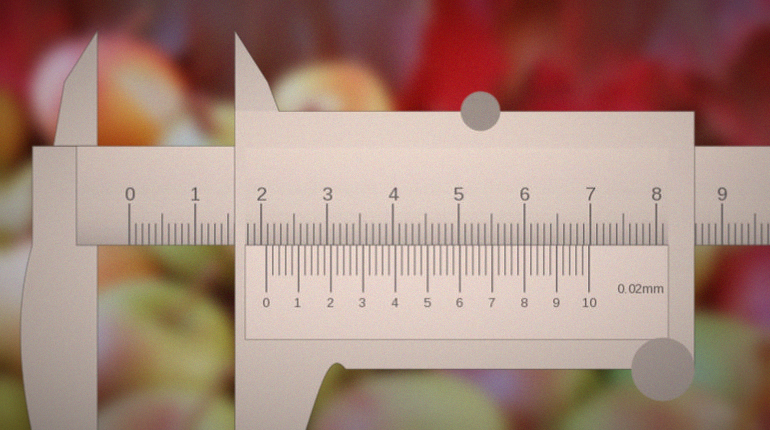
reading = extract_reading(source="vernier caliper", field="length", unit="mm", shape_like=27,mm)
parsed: 20.8,mm
